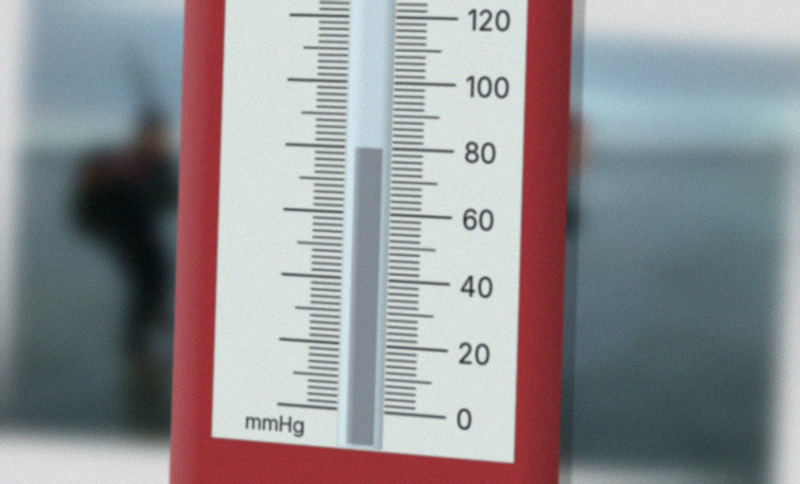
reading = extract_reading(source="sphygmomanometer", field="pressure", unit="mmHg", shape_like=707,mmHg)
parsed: 80,mmHg
